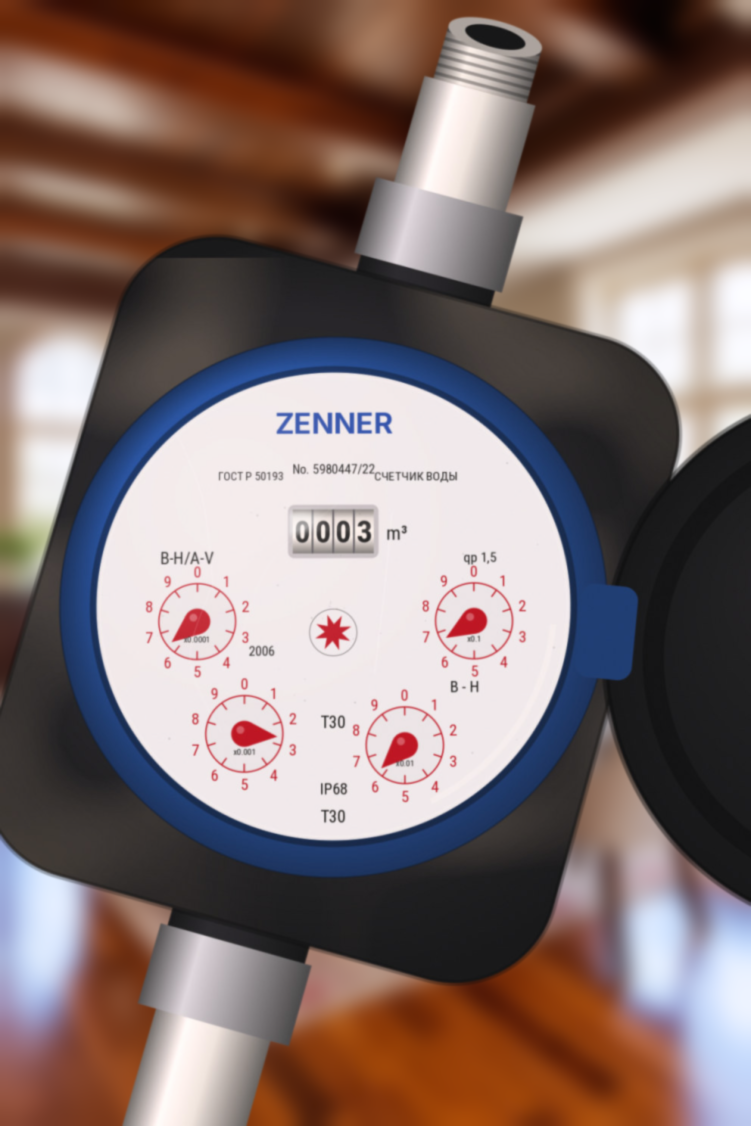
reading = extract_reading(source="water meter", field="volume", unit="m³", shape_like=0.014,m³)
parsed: 3.6626,m³
